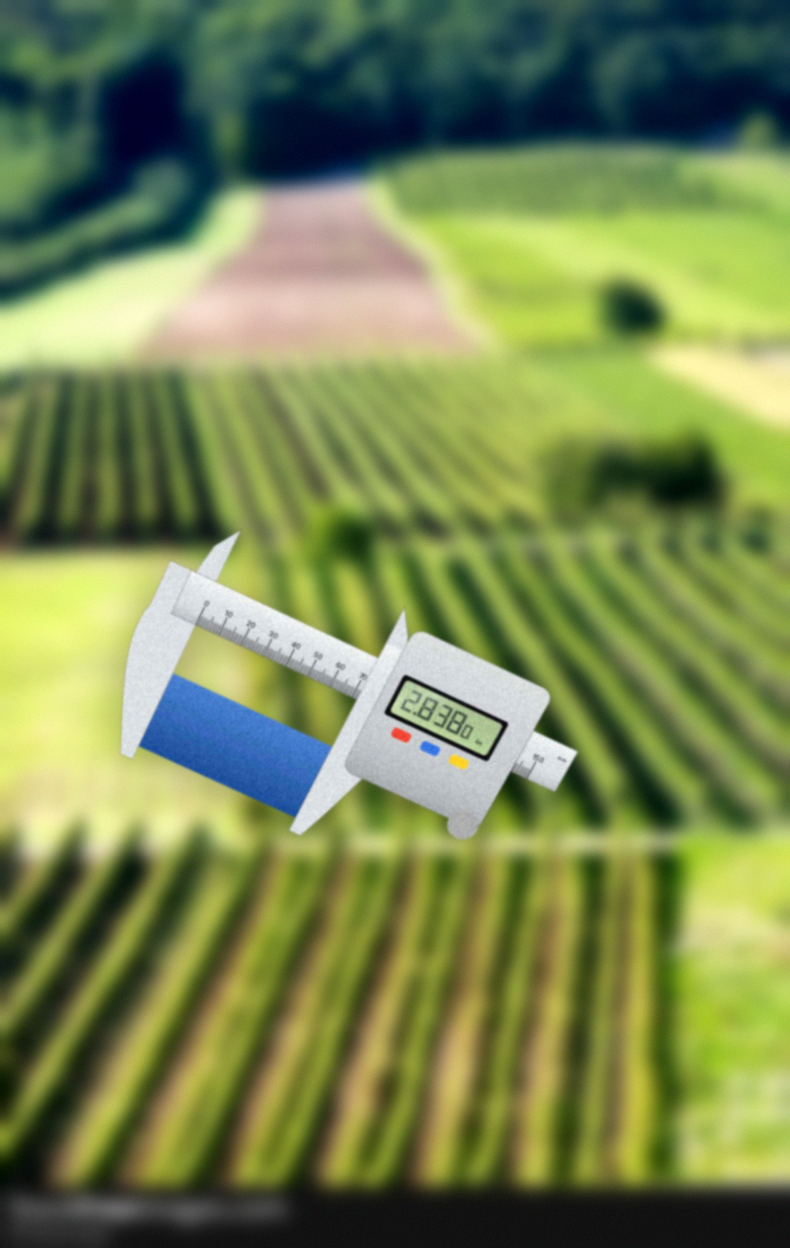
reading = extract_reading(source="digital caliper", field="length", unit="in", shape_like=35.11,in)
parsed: 2.8380,in
